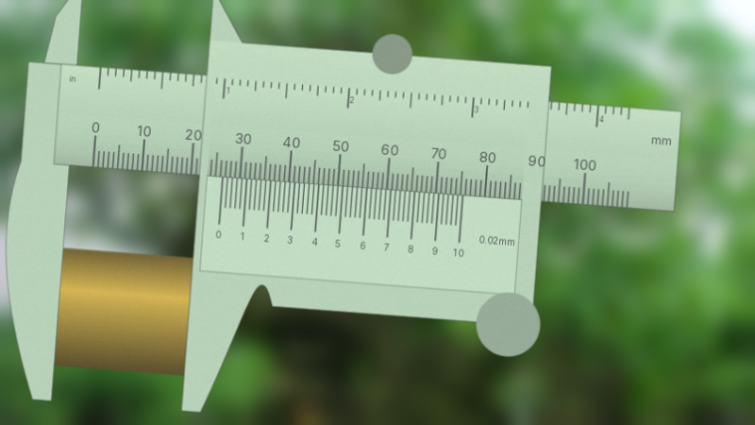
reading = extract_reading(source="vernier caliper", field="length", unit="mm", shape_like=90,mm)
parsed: 26.5,mm
